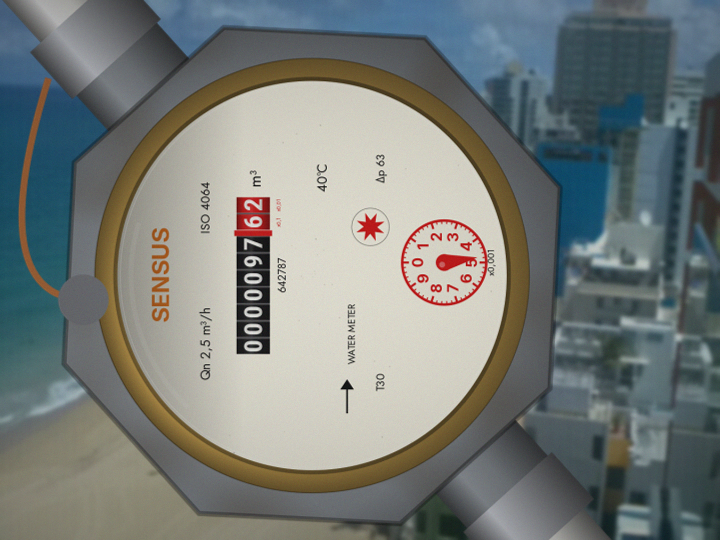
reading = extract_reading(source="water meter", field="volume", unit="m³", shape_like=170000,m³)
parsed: 97.624,m³
